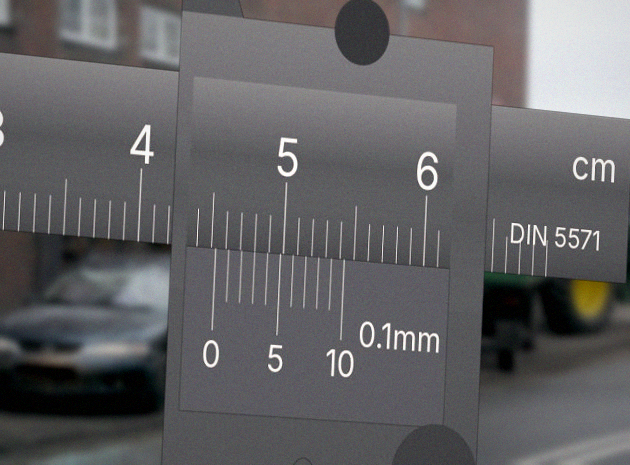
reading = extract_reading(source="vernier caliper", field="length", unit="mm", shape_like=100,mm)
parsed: 45.3,mm
